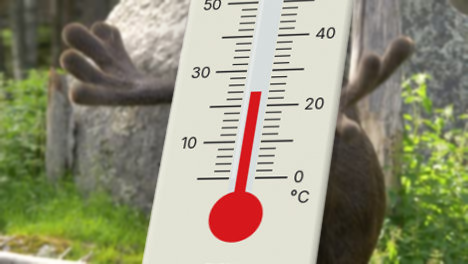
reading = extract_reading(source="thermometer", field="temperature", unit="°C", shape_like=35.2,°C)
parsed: 24,°C
